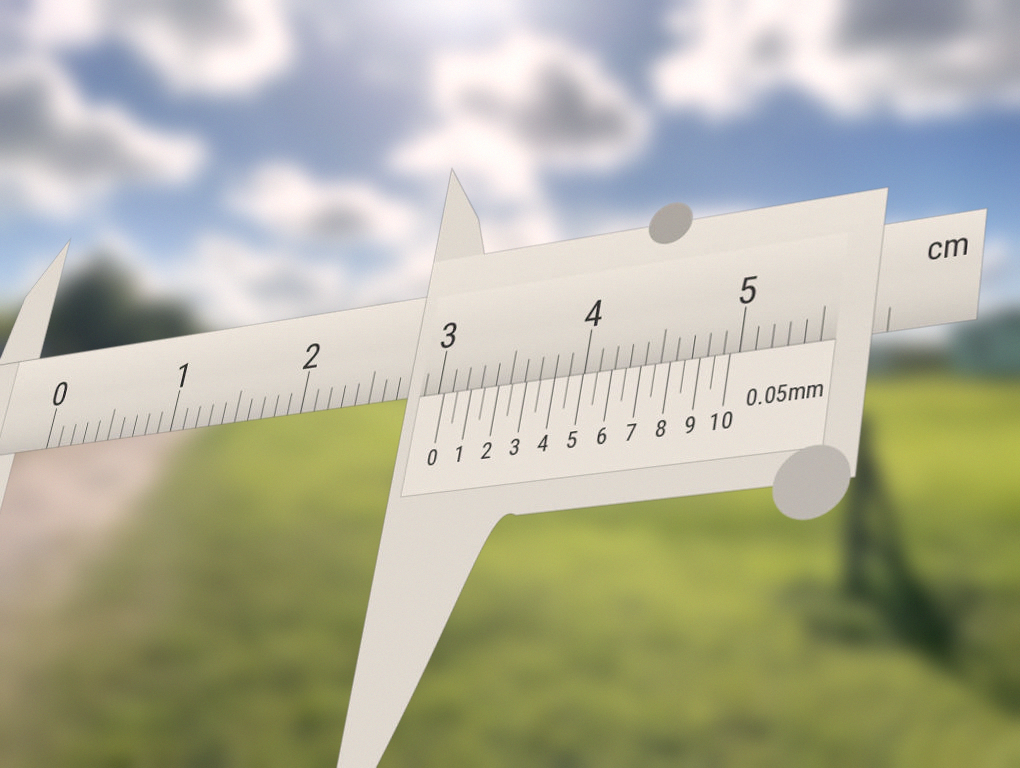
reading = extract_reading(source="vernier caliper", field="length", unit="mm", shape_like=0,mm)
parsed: 30.4,mm
